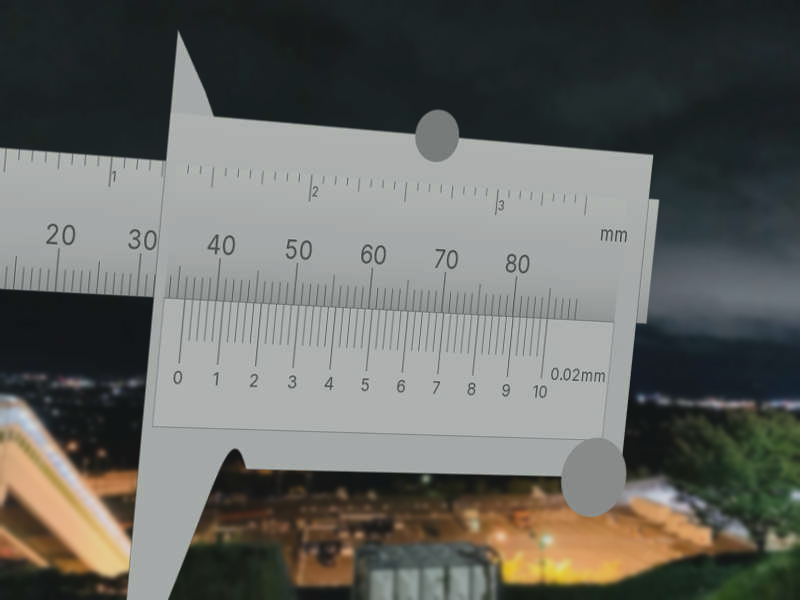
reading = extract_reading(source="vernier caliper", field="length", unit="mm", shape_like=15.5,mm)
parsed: 36.0,mm
